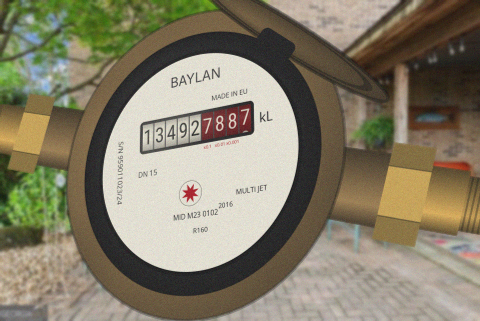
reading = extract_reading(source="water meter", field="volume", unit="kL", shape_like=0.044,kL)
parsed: 13492.7887,kL
